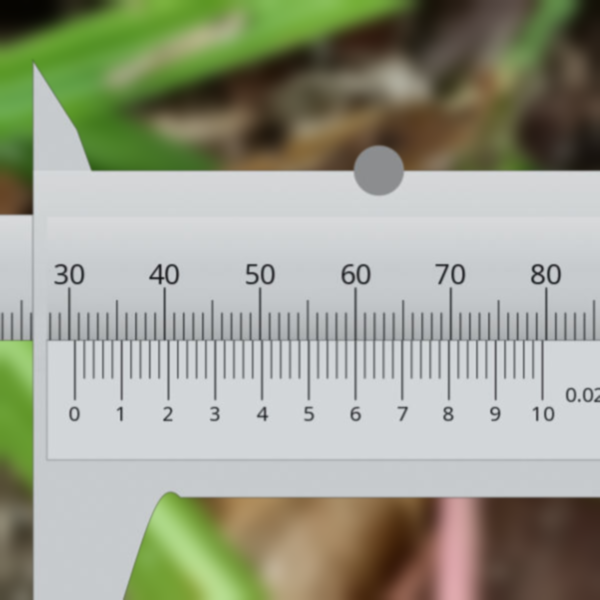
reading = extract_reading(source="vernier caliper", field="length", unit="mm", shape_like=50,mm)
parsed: 30.6,mm
